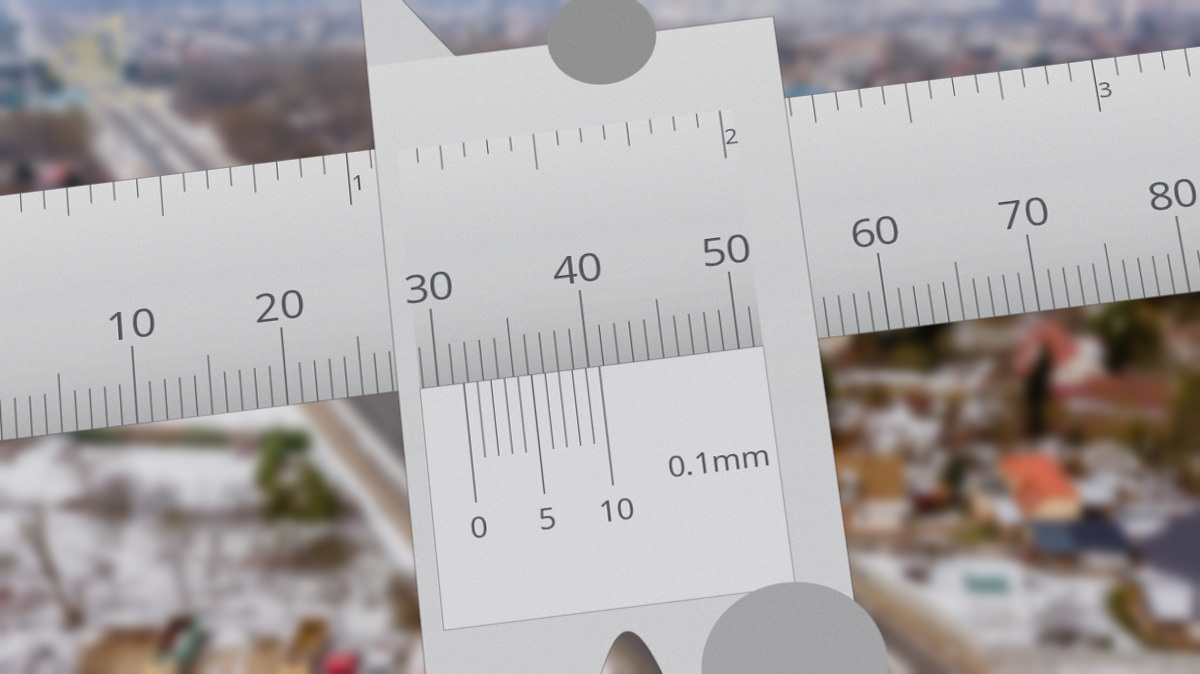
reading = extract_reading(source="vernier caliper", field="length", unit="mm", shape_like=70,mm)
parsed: 31.7,mm
